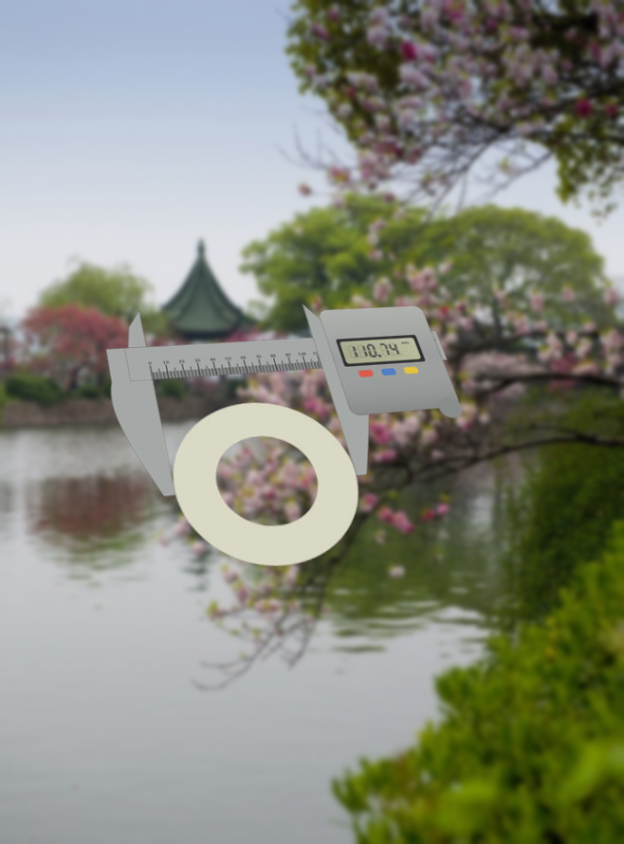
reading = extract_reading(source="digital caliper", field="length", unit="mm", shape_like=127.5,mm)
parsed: 110.74,mm
